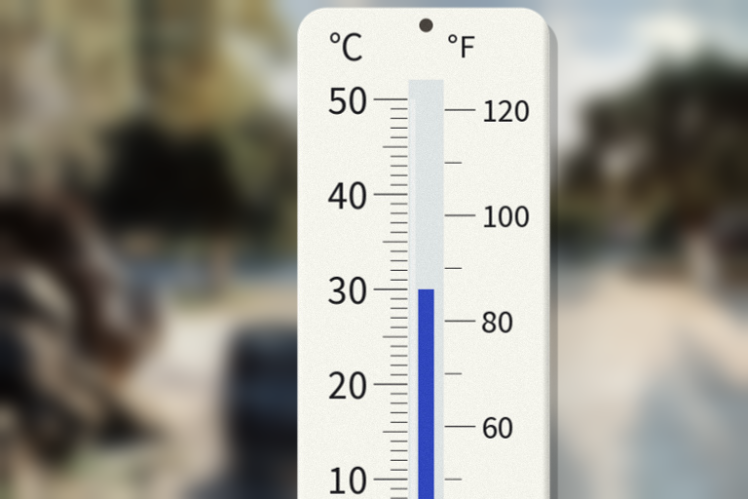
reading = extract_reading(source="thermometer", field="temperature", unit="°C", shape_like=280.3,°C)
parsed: 30,°C
